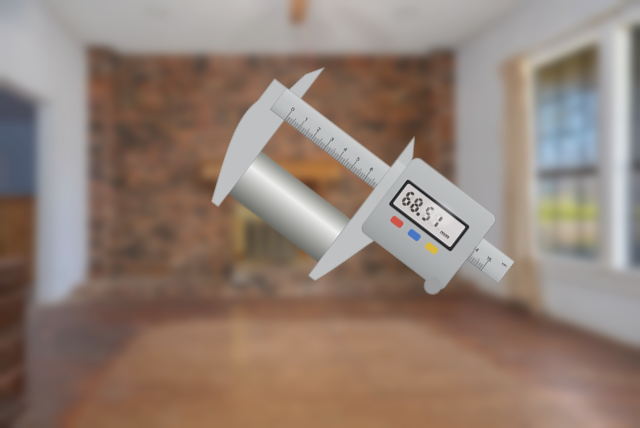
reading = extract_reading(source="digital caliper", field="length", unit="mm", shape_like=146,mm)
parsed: 68.51,mm
